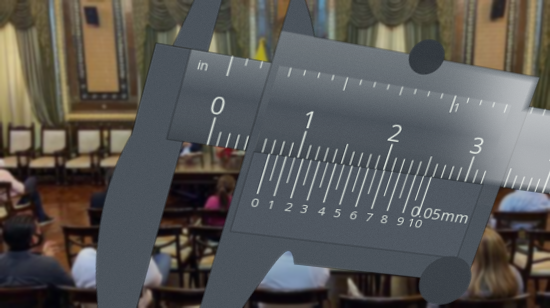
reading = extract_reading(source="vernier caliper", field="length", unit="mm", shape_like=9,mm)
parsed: 6.8,mm
